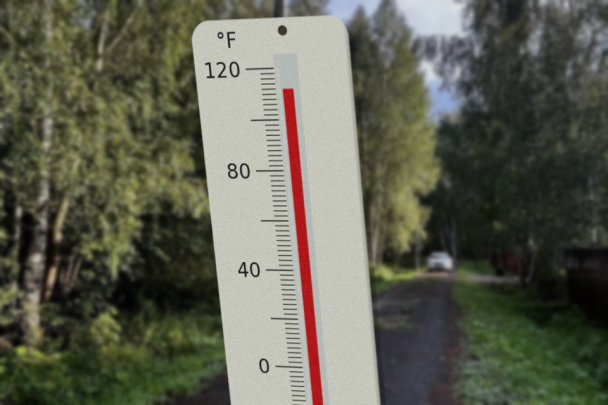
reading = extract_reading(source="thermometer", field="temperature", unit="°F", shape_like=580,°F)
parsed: 112,°F
